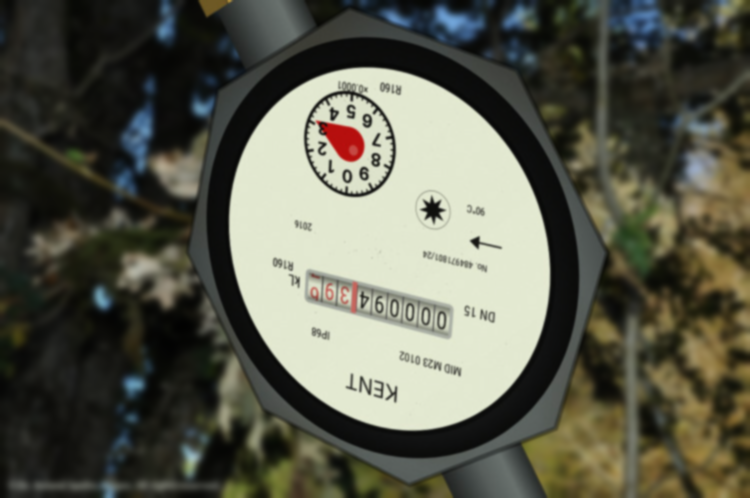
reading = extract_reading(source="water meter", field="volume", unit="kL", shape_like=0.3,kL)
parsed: 94.3963,kL
